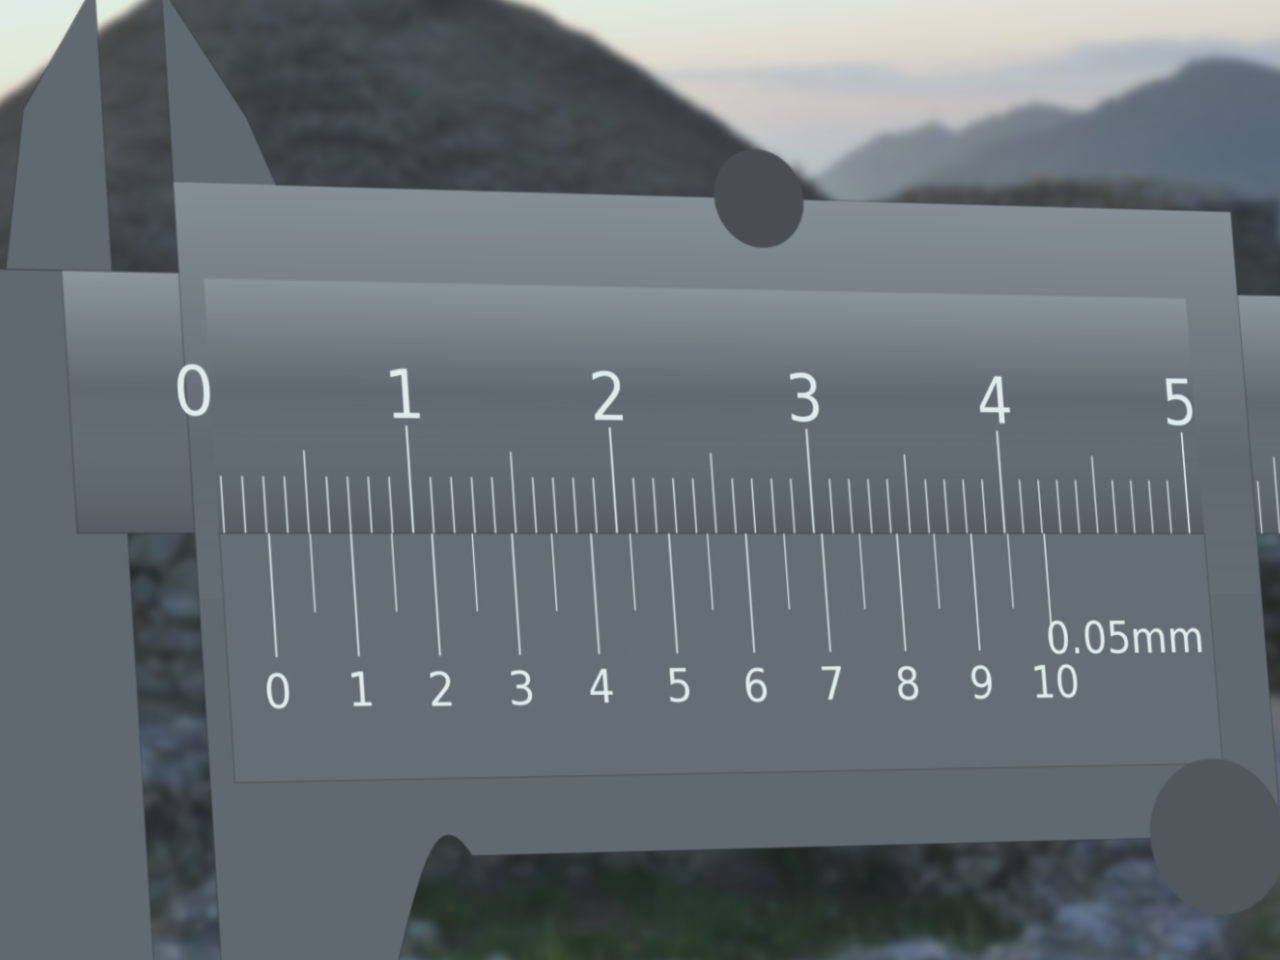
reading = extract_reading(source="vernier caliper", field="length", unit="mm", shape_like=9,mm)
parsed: 3.1,mm
